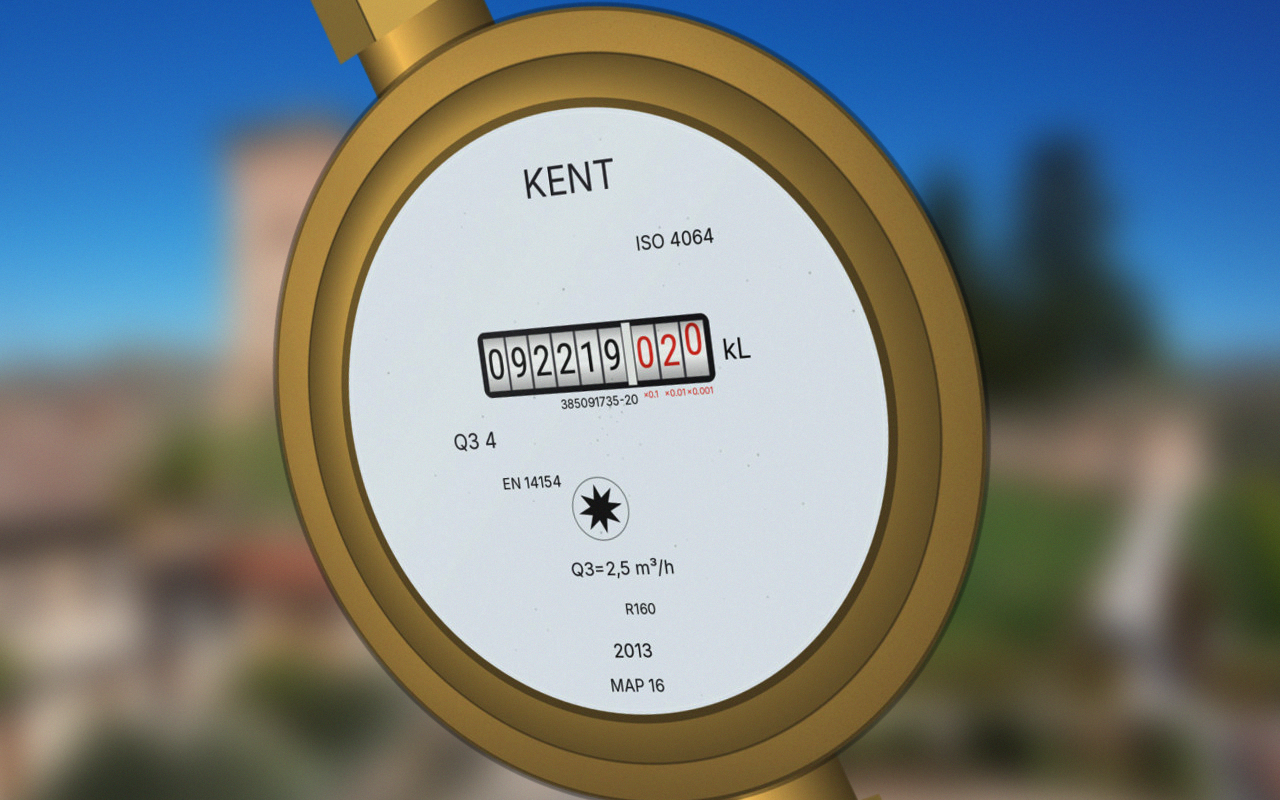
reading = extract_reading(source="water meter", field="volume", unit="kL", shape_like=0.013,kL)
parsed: 92219.020,kL
